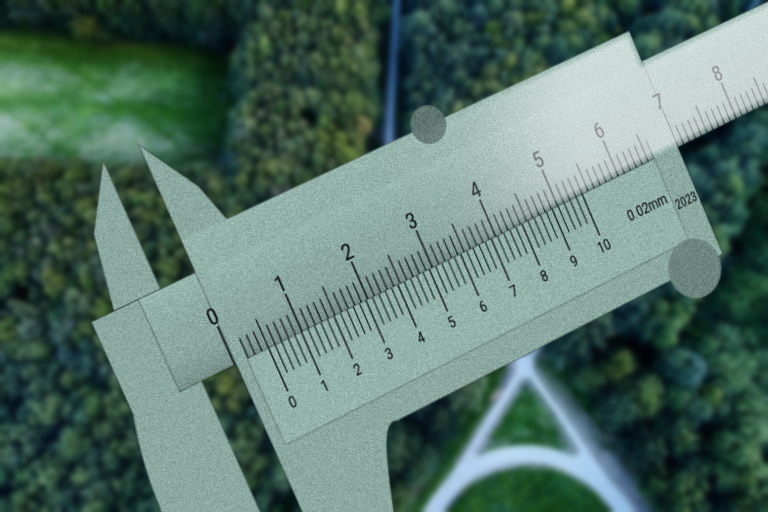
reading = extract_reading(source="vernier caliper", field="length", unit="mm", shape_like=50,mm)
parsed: 5.0,mm
